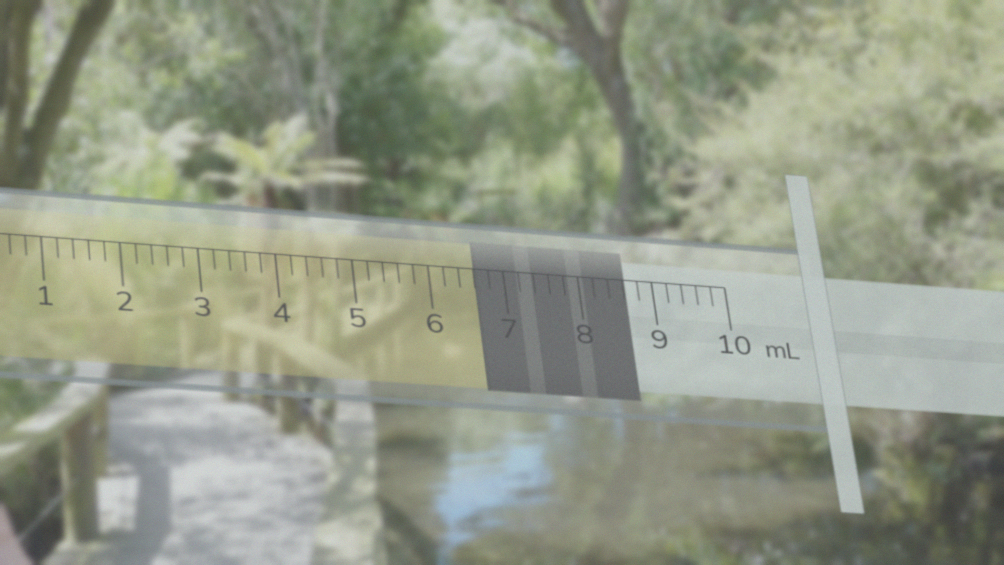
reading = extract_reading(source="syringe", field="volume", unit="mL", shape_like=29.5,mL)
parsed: 6.6,mL
